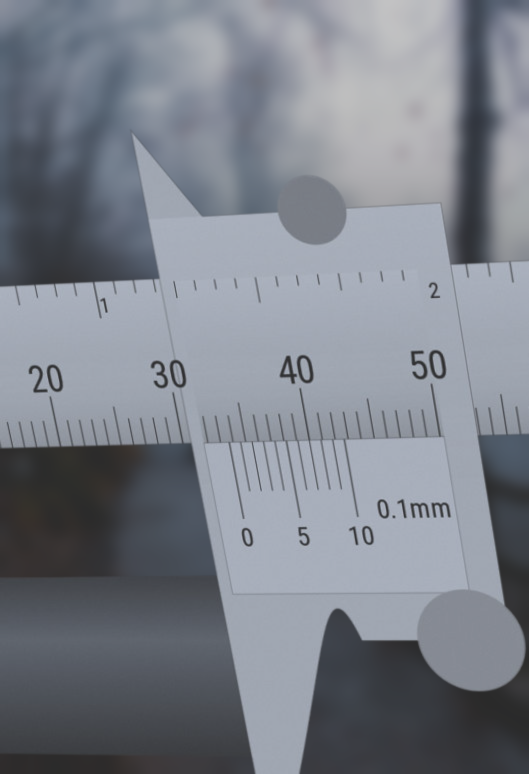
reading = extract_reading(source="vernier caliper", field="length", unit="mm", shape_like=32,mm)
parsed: 33.7,mm
